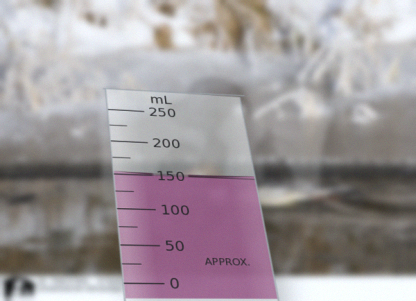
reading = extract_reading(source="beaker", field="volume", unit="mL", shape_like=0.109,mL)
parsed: 150,mL
